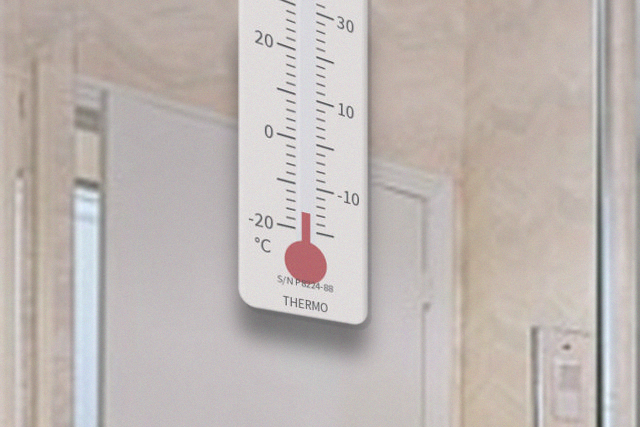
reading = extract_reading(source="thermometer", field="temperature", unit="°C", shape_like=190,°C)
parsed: -16,°C
